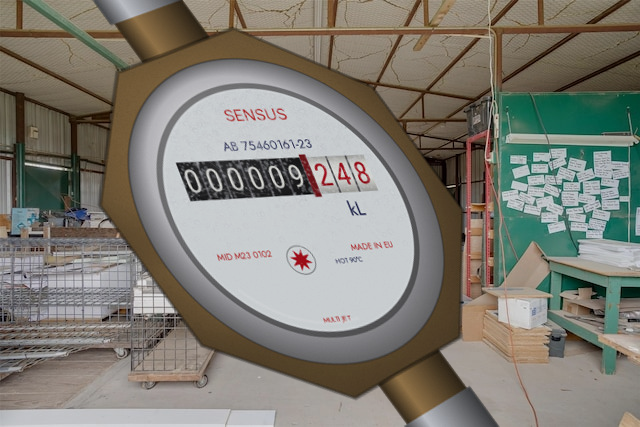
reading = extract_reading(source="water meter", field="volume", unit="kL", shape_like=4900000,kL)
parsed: 9.248,kL
